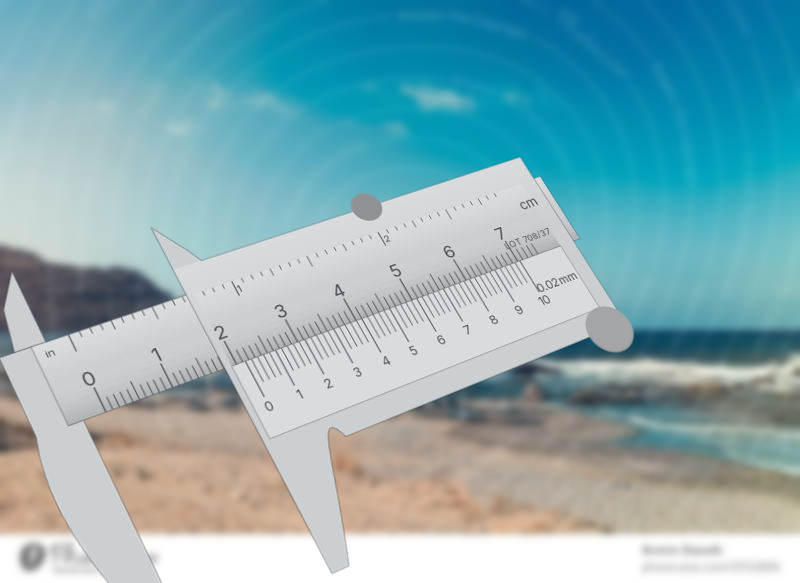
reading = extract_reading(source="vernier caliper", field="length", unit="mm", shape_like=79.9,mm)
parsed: 21.4,mm
